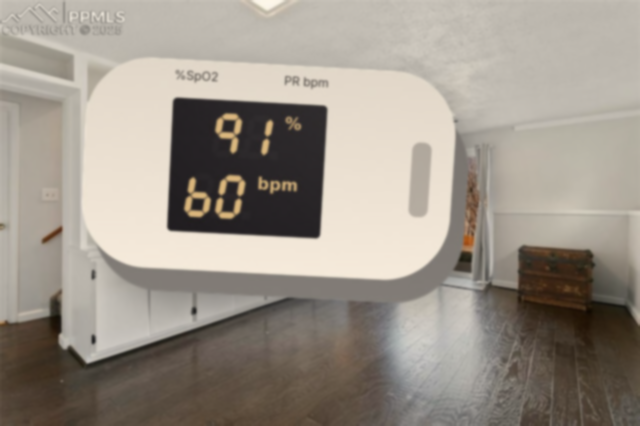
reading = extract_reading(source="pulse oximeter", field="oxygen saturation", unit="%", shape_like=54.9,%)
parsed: 91,%
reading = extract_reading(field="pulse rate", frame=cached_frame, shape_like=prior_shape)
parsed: 60,bpm
